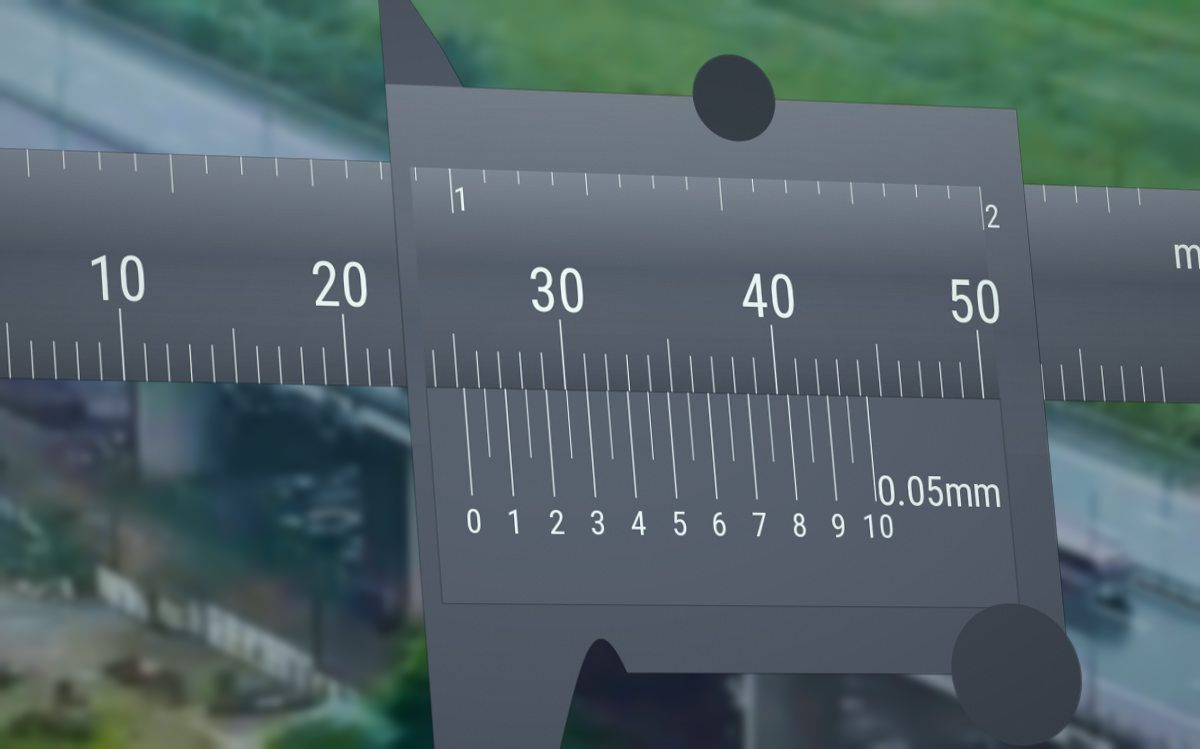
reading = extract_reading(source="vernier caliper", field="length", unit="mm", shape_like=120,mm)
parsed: 25.3,mm
